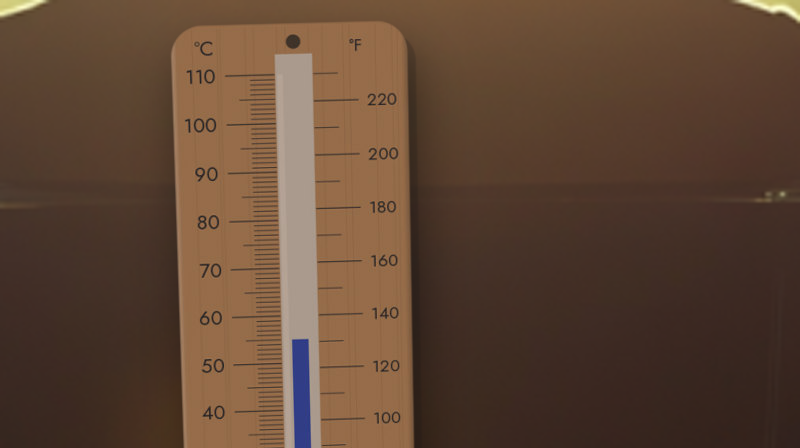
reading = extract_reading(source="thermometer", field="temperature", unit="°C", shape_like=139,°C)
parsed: 55,°C
